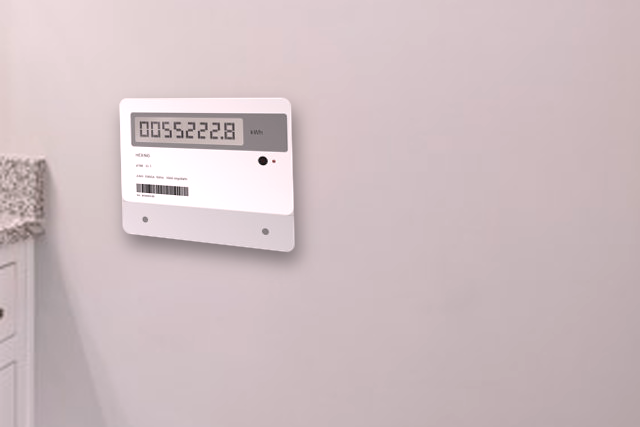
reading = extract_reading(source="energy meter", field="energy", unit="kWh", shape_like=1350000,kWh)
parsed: 55222.8,kWh
